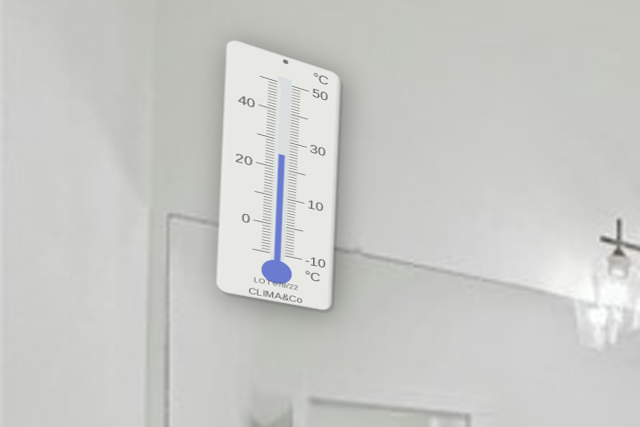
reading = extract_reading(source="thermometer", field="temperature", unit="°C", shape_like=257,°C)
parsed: 25,°C
